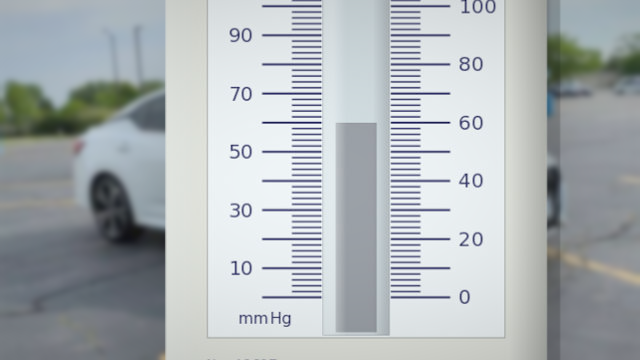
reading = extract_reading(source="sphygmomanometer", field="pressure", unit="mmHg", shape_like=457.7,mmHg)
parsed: 60,mmHg
